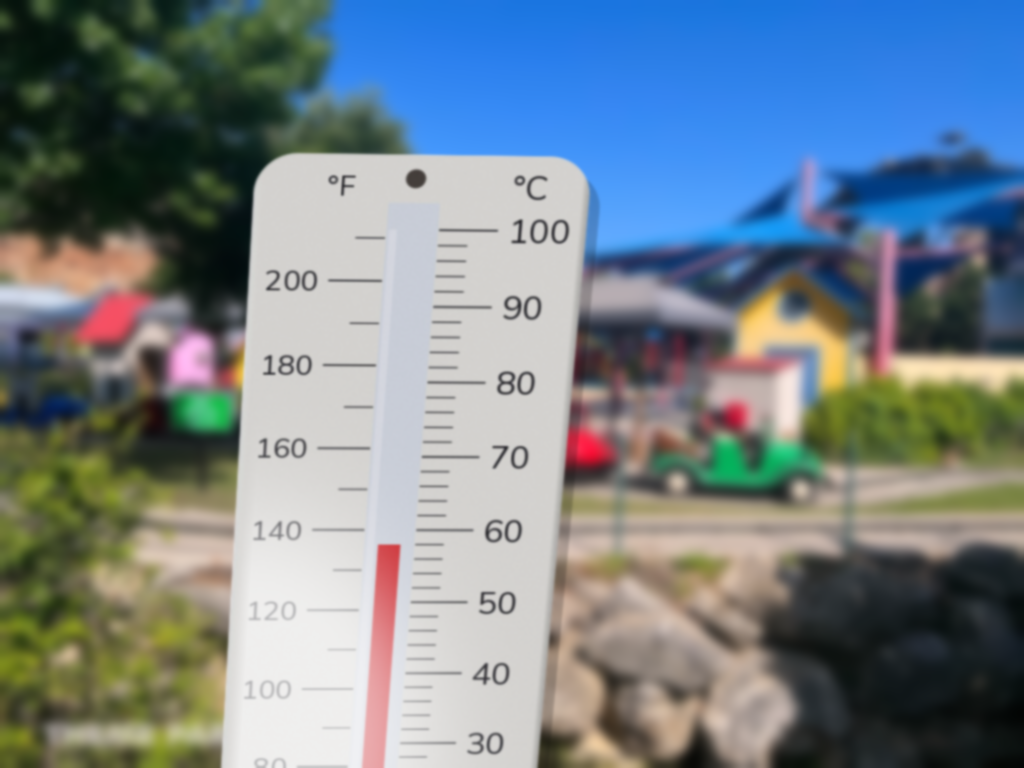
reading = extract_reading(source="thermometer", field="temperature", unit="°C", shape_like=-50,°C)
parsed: 58,°C
